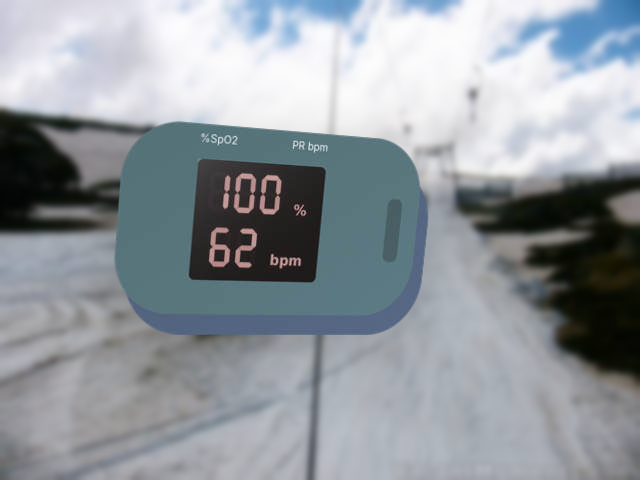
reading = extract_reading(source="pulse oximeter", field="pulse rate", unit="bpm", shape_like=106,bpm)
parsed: 62,bpm
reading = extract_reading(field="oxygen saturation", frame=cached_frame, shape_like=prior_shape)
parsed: 100,%
